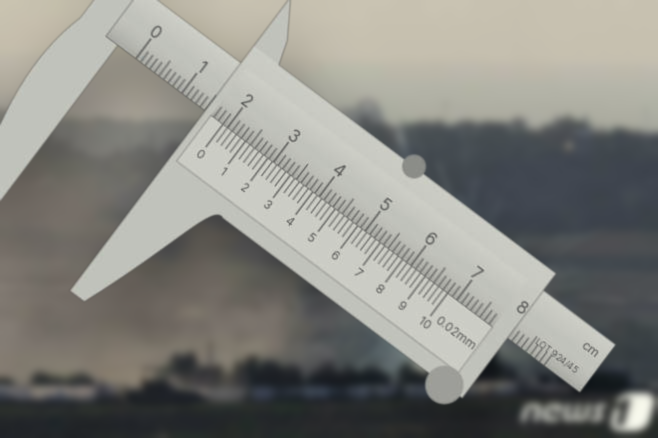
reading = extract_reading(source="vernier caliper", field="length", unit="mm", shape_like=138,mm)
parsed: 19.0,mm
